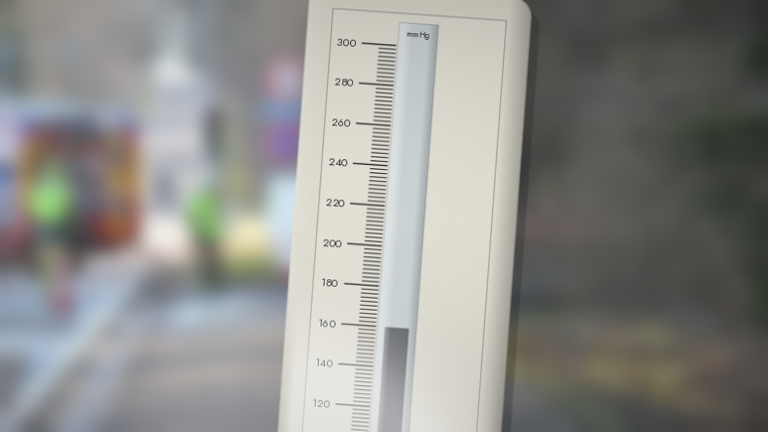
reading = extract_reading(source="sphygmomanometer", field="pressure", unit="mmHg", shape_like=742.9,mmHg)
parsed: 160,mmHg
